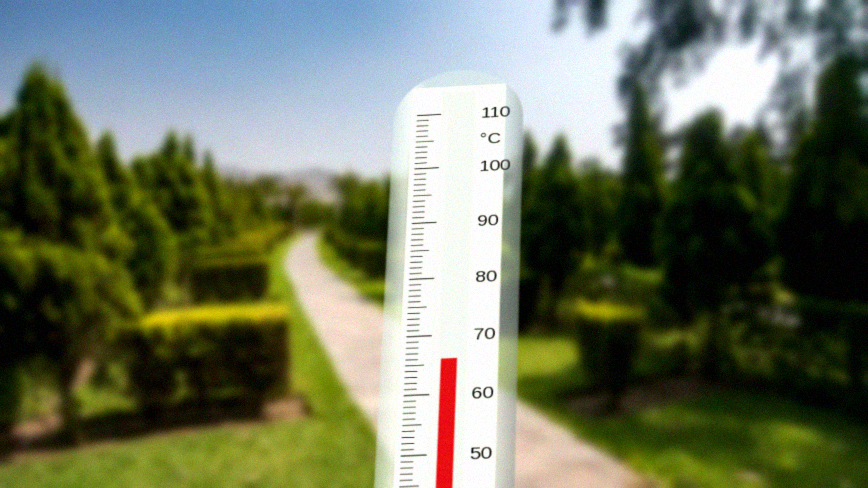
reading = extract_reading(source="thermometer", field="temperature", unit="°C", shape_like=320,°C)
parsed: 66,°C
